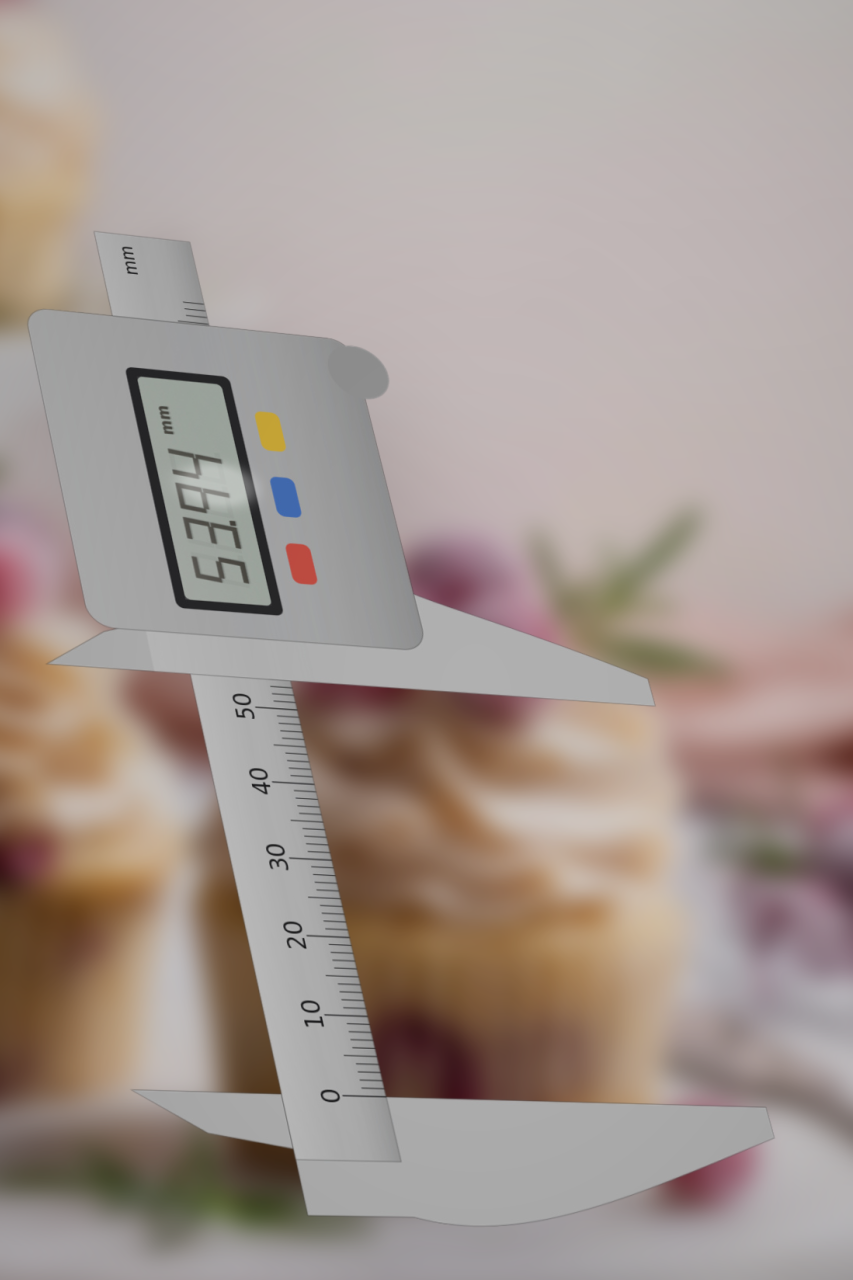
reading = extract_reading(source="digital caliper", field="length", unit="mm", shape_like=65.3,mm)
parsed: 53.94,mm
